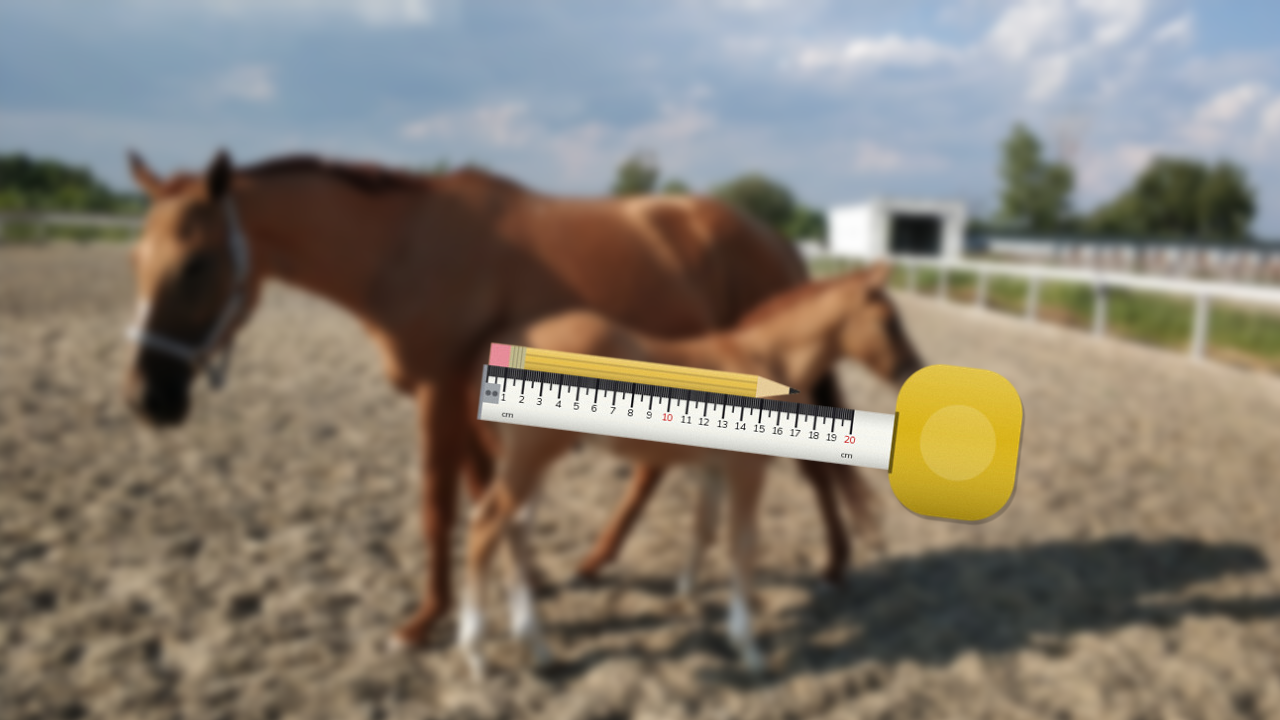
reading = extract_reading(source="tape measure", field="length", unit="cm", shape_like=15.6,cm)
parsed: 17,cm
